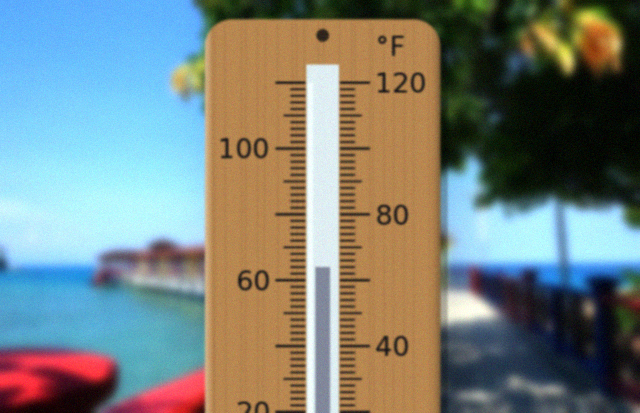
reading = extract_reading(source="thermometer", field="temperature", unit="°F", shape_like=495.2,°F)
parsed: 64,°F
